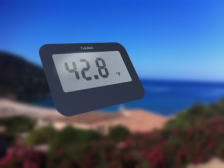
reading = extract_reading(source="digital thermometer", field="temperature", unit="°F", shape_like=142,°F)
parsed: 42.8,°F
